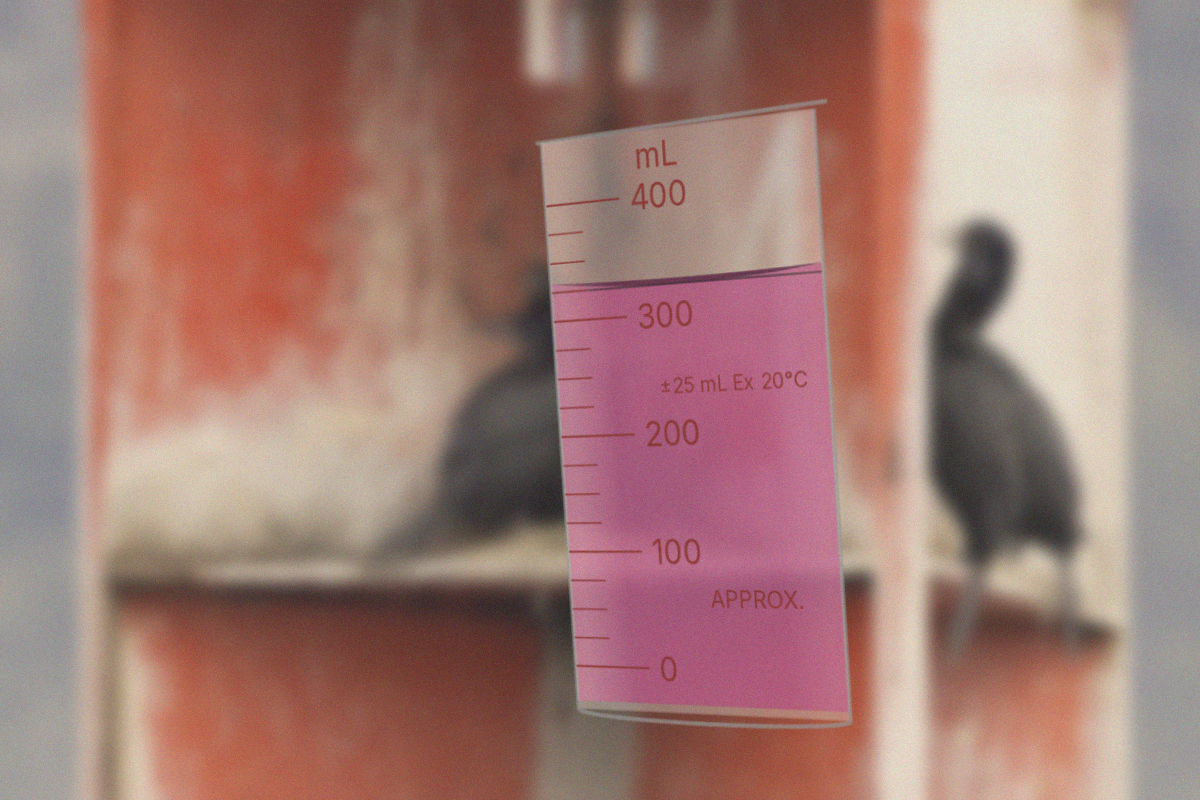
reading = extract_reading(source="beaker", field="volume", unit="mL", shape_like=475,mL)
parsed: 325,mL
